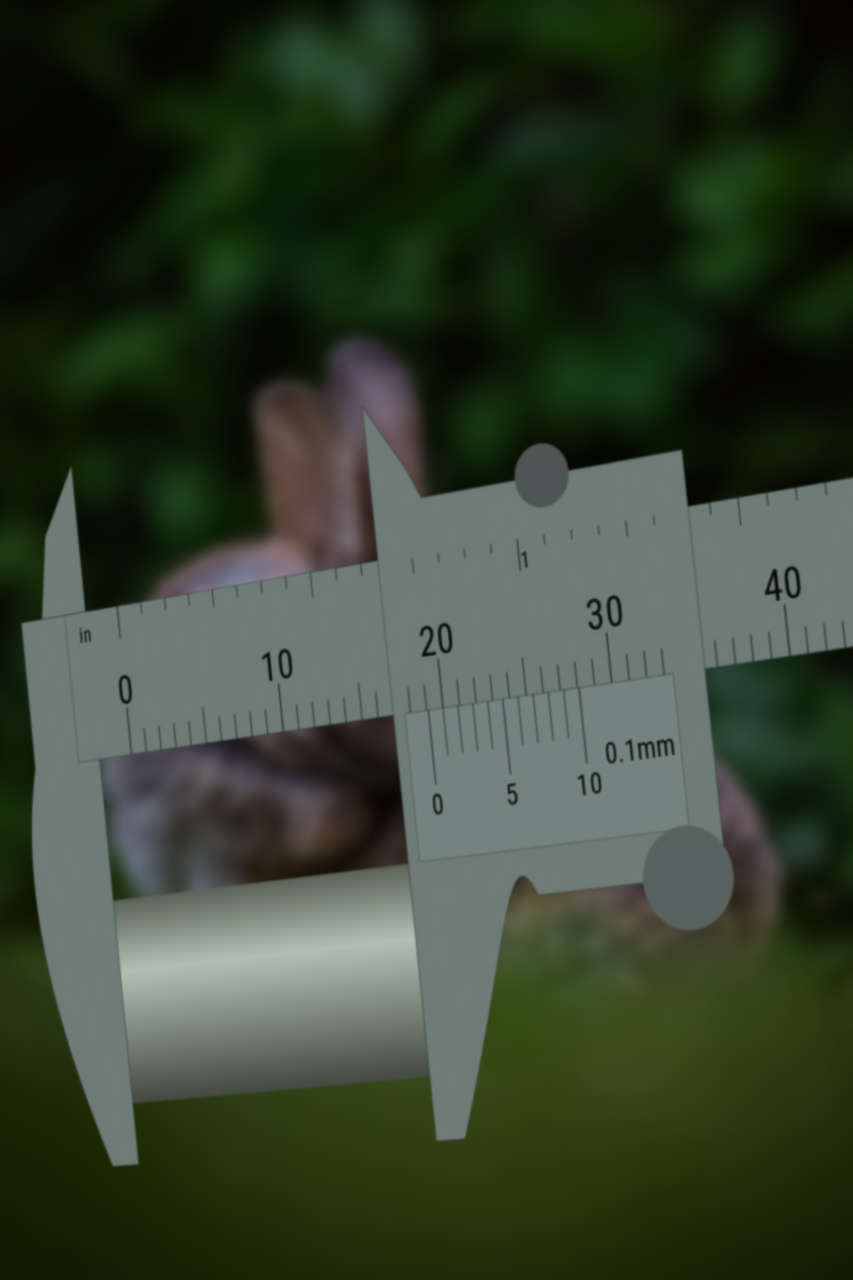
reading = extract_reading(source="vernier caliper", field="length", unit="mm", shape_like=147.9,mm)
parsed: 19.1,mm
